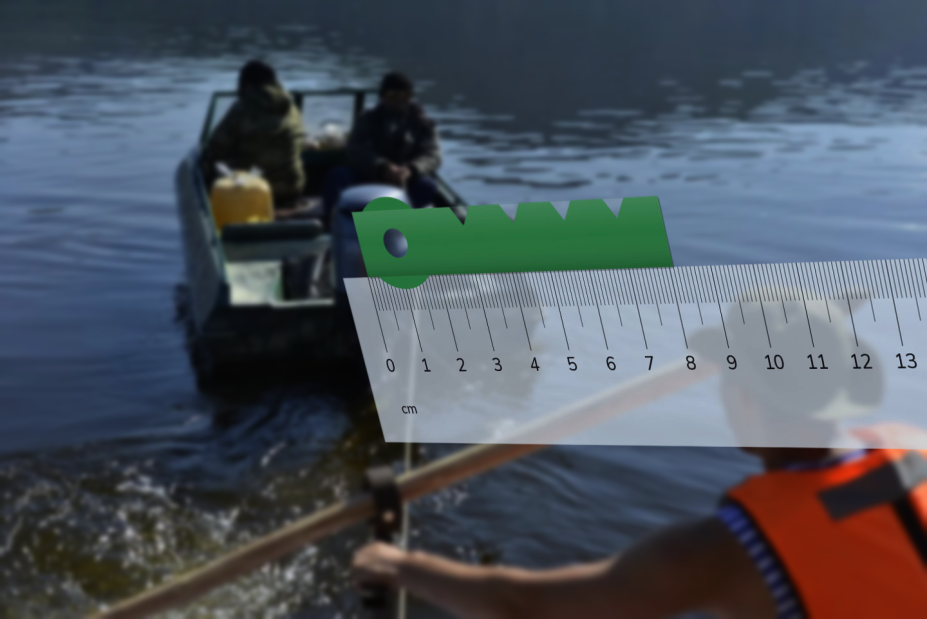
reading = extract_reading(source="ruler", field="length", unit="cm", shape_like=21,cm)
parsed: 8.1,cm
